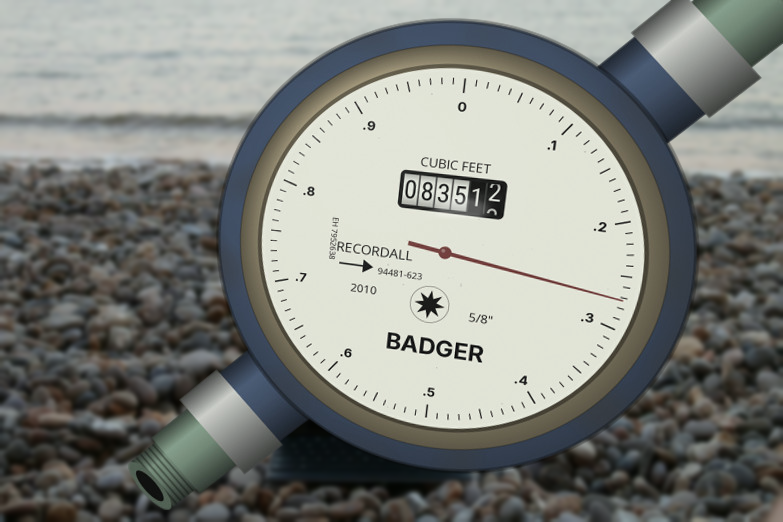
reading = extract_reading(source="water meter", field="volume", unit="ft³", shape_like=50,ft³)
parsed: 83512.27,ft³
